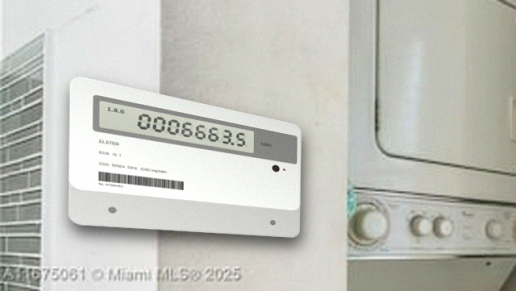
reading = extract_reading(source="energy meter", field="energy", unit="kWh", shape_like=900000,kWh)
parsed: 6663.5,kWh
